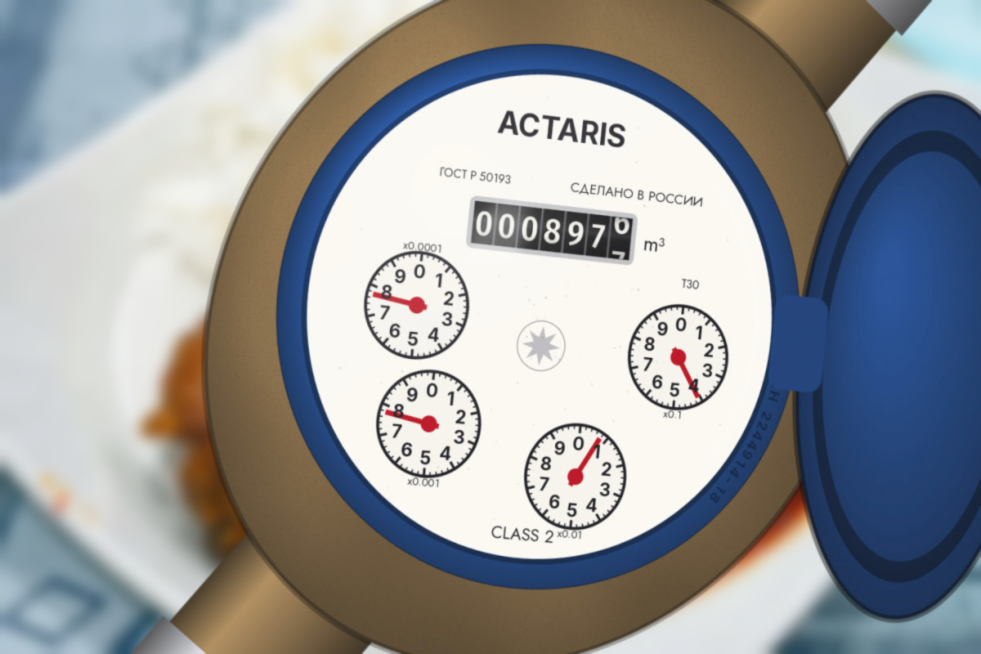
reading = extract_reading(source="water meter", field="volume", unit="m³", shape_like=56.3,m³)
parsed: 8976.4077,m³
